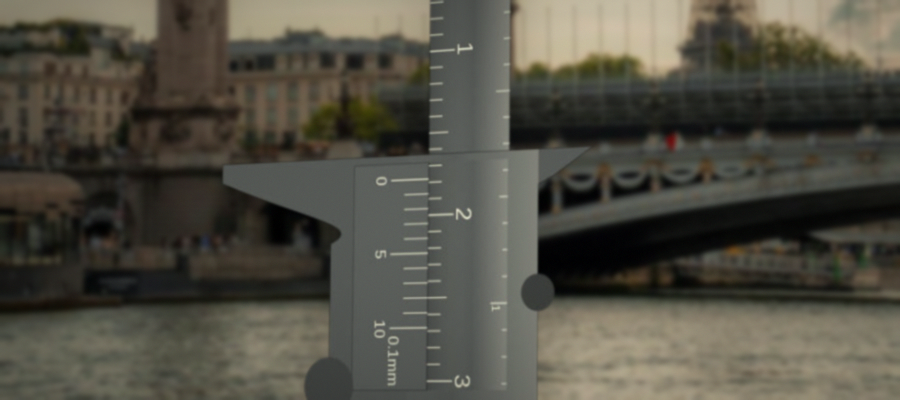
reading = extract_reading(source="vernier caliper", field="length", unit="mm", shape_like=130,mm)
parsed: 17.8,mm
